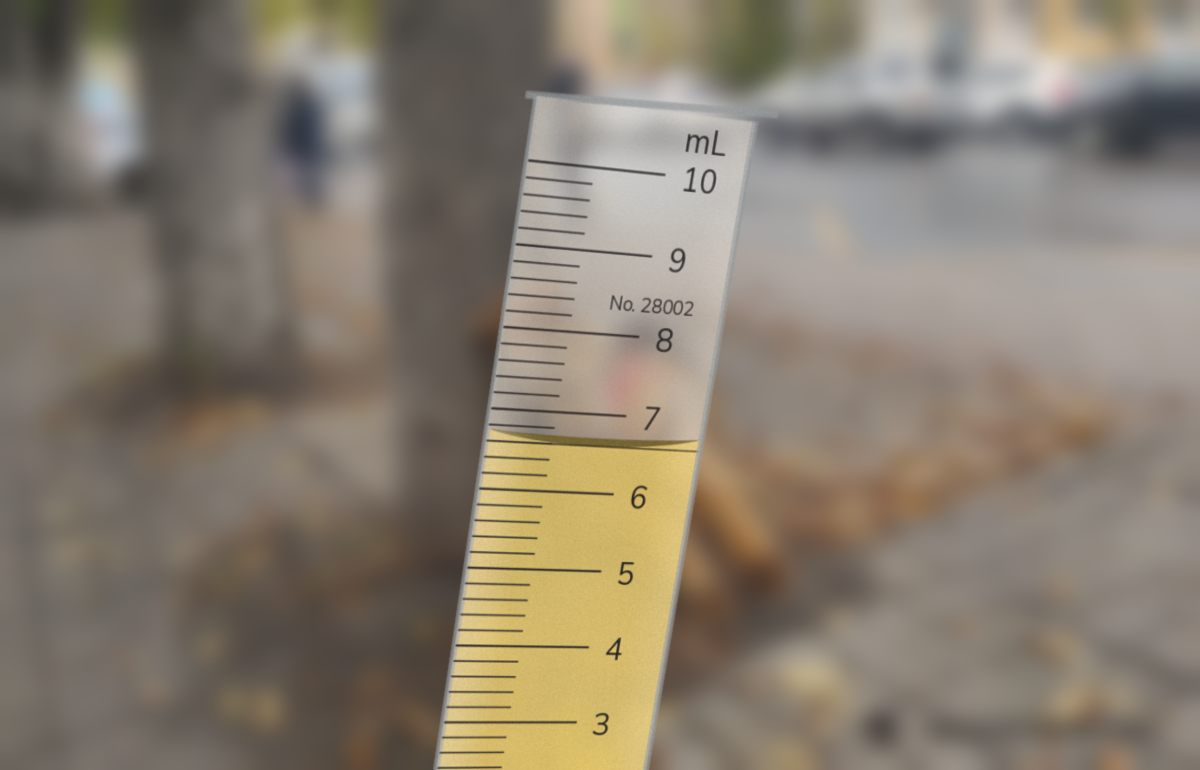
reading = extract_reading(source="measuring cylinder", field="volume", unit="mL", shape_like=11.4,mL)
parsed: 6.6,mL
